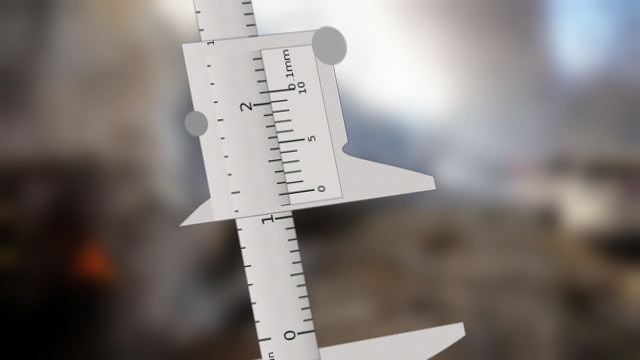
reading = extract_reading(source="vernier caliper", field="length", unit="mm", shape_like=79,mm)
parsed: 12.0,mm
